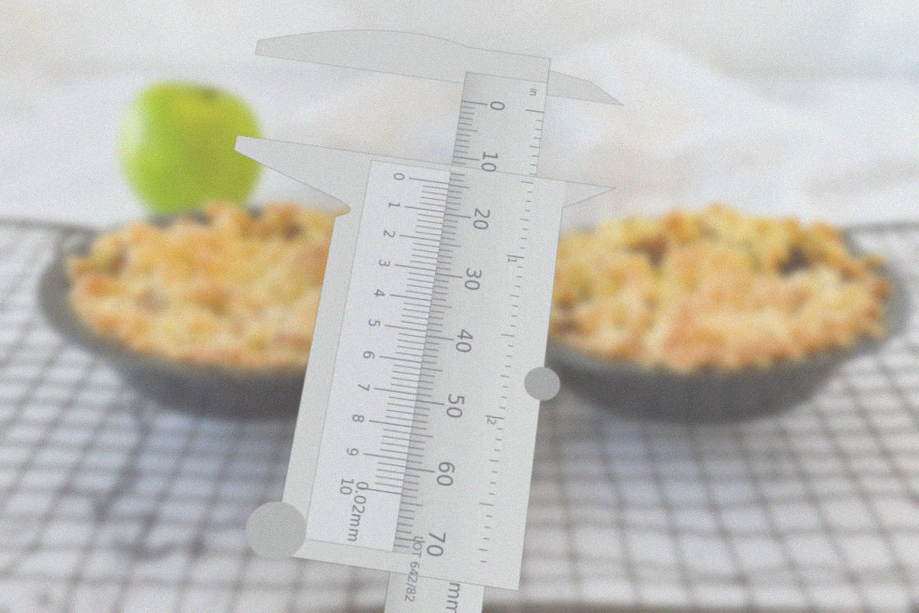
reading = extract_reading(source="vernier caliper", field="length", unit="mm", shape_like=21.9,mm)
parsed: 14.8,mm
